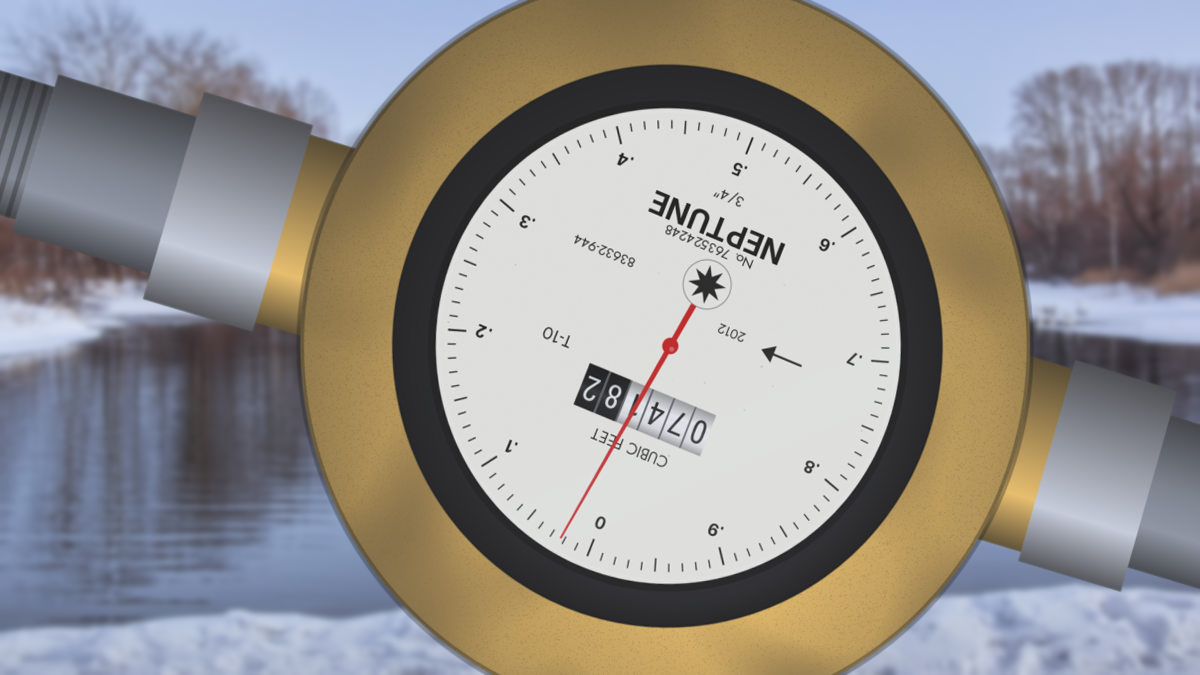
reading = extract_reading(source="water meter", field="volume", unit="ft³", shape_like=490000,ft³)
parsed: 74182.02,ft³
